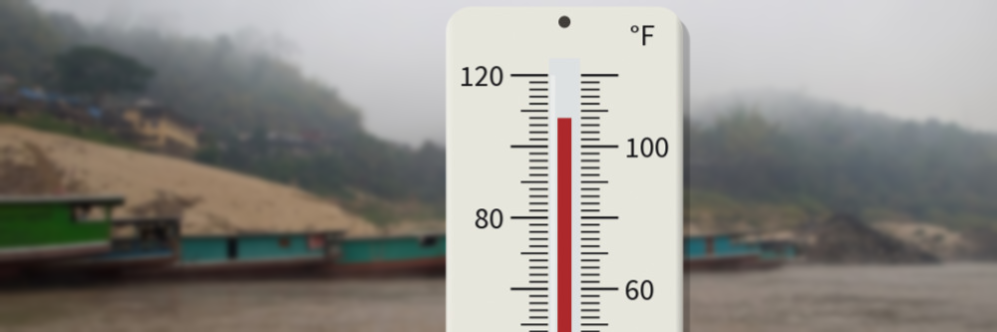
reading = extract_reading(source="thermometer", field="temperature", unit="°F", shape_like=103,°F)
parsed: 108,°F
